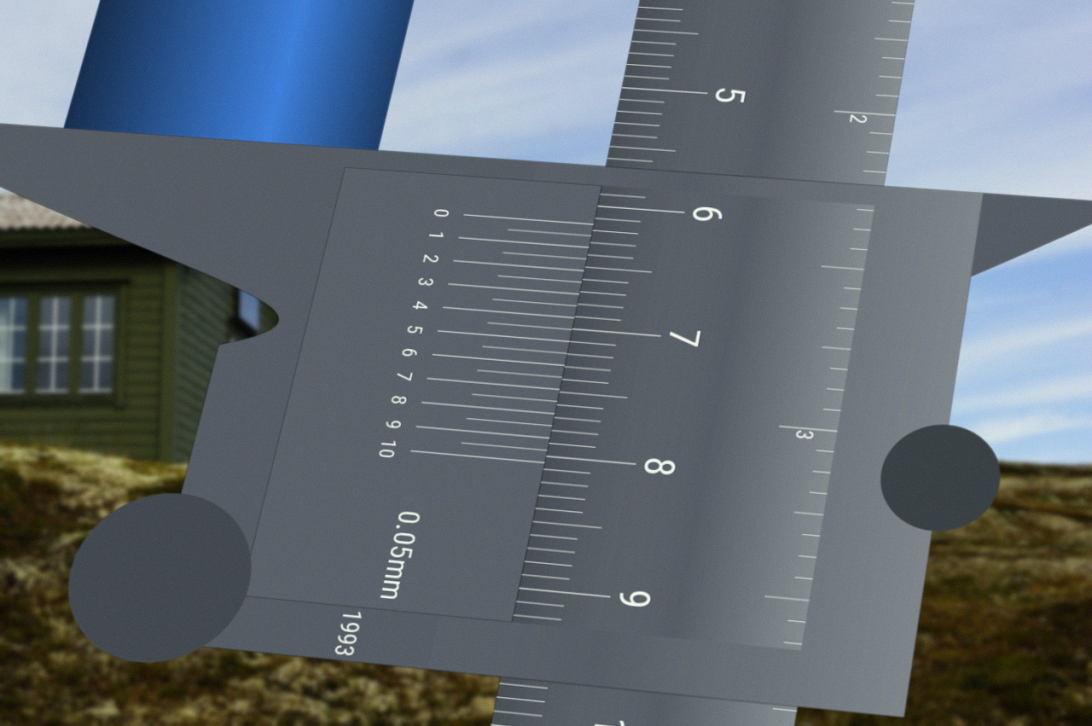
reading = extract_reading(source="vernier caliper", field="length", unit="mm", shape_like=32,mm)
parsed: 61.5,mm
